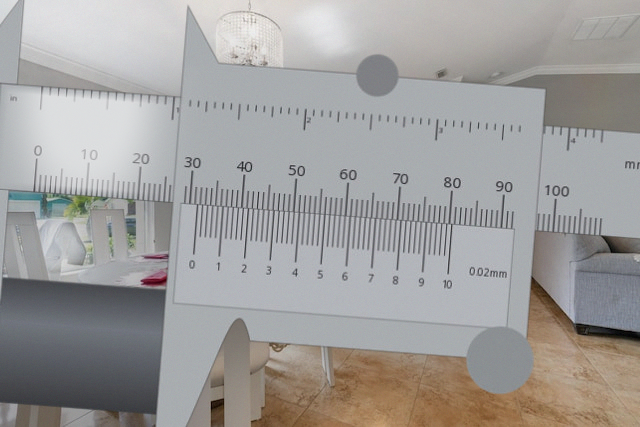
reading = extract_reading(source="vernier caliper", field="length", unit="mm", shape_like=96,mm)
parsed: 31.5,mm
